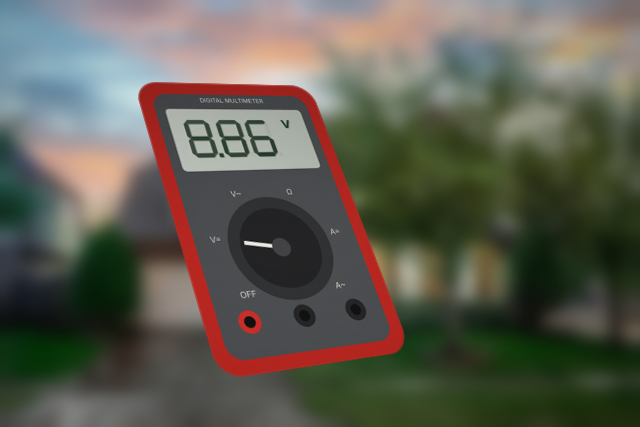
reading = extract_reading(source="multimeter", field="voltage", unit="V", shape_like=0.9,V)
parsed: 8.86,V
